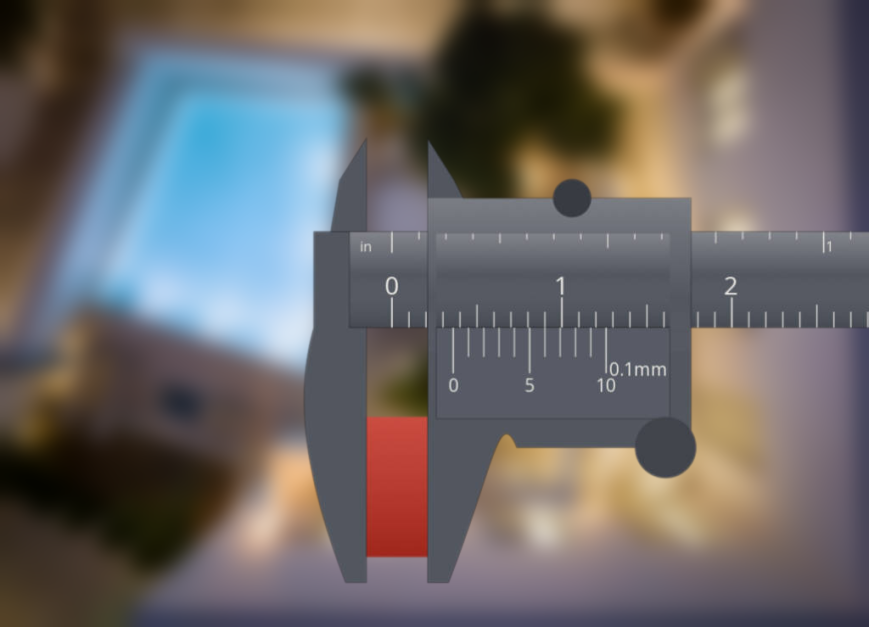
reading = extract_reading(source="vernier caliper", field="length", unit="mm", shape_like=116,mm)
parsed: 3.6,mm
